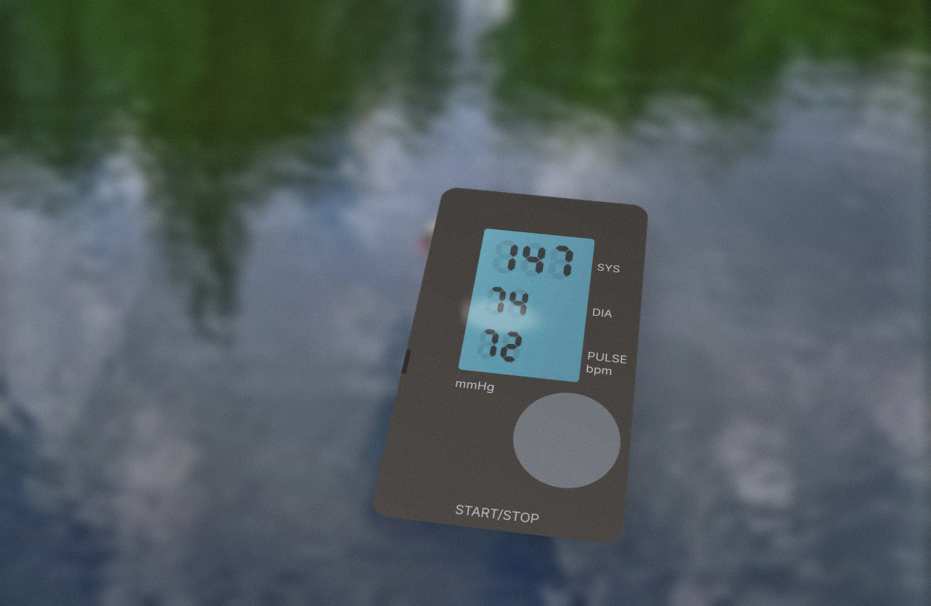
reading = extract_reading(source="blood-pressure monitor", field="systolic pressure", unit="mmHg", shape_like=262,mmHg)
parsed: 147,mmHg
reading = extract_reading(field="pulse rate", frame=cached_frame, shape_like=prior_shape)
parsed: 72,bpm
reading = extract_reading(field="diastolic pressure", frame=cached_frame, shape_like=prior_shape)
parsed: 74,mmHg
